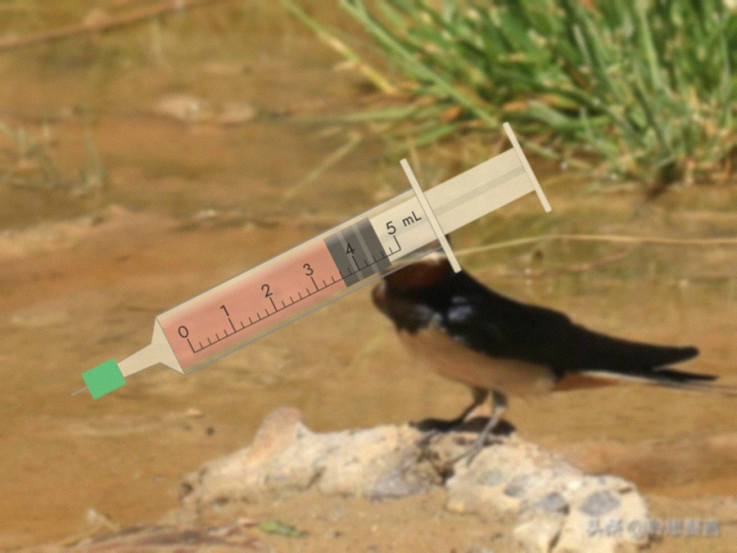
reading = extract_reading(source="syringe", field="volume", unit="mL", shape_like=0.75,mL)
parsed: 3.6,mL
